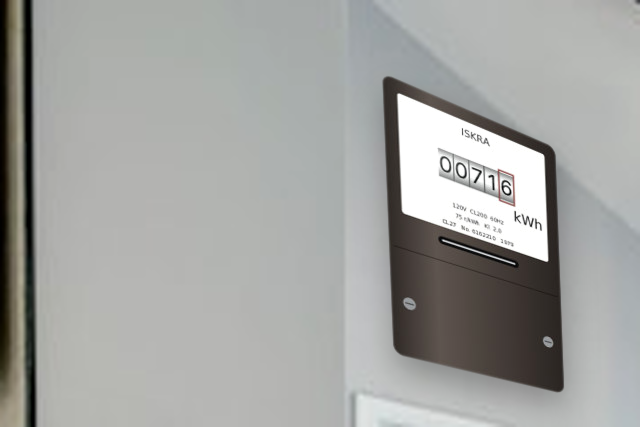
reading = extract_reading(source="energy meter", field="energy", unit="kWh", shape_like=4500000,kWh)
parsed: 71.6,kWh
